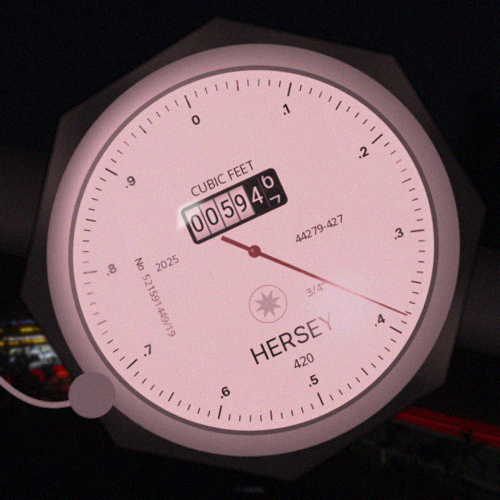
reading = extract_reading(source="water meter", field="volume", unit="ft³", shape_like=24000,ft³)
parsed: 5946.38,ft³
